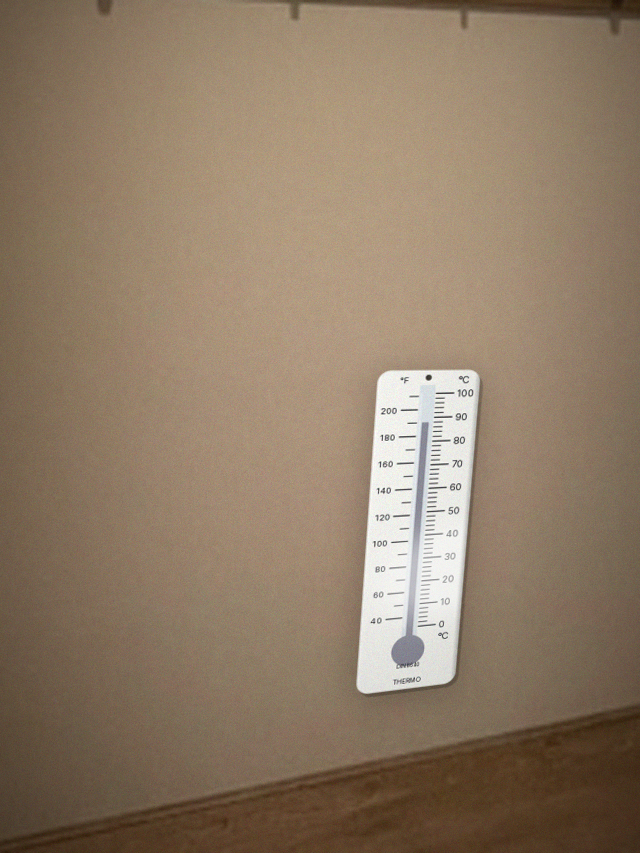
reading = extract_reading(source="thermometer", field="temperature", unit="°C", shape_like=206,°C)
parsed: 88,°C
